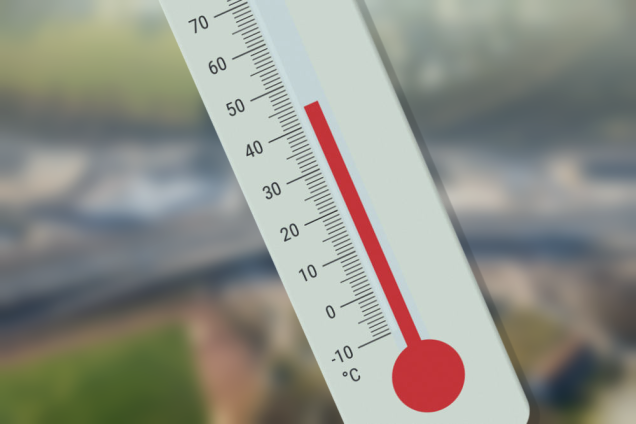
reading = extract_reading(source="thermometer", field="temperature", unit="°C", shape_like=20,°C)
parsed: 44,°C
